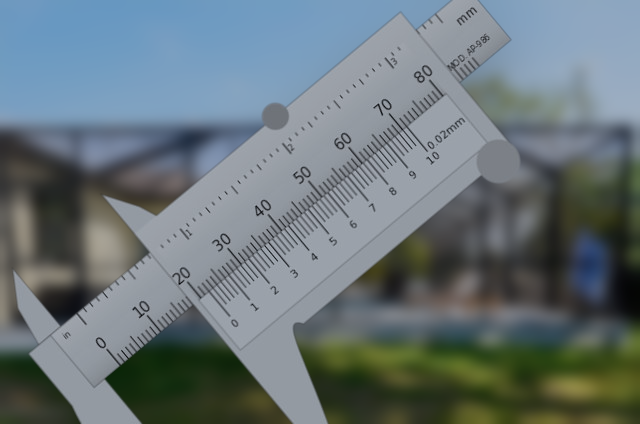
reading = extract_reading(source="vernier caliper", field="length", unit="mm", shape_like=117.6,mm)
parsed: 22.0,mm
